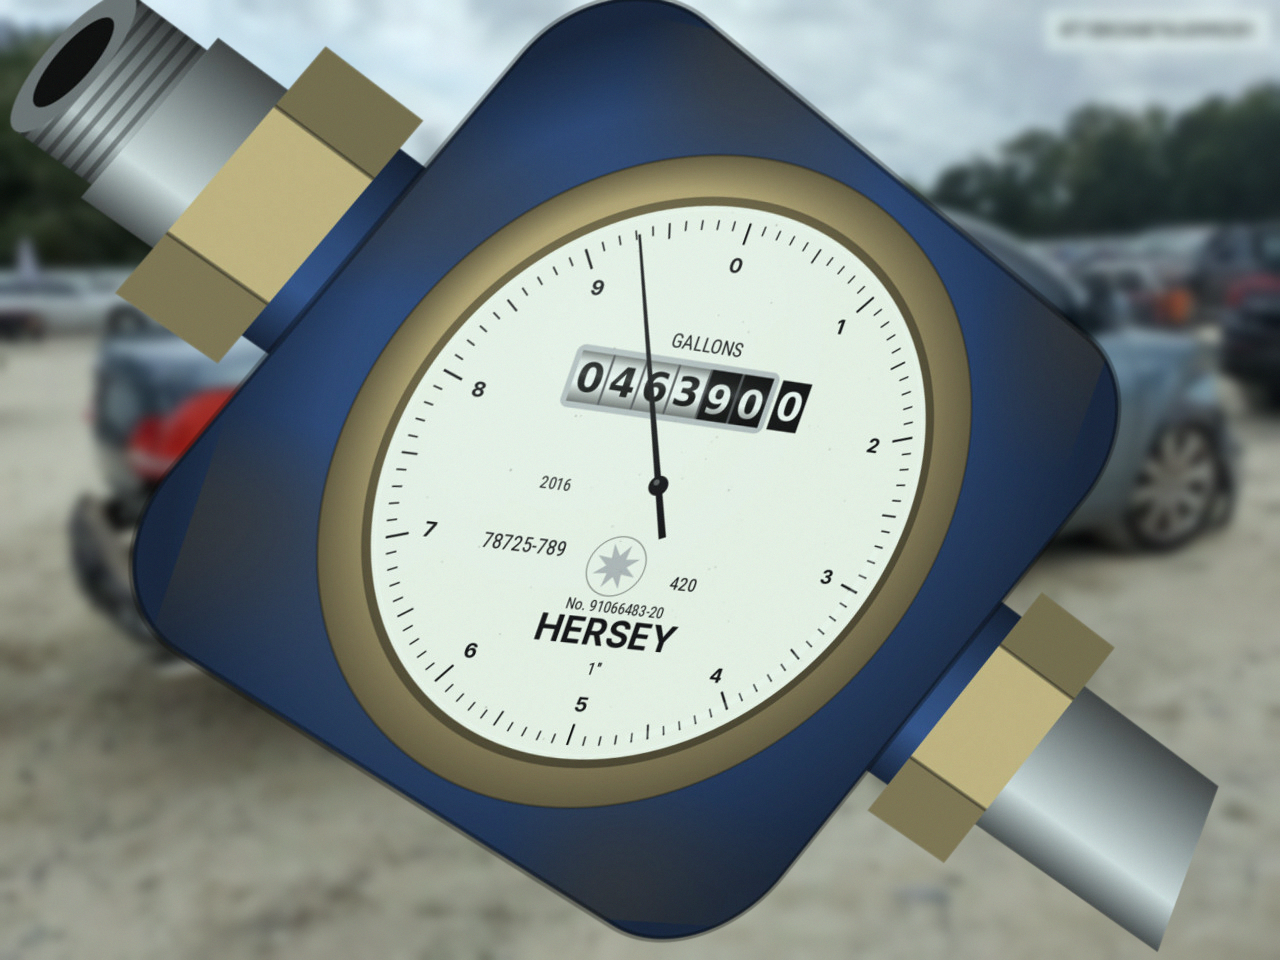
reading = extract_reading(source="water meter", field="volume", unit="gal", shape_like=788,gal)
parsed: 463899.3,gal
